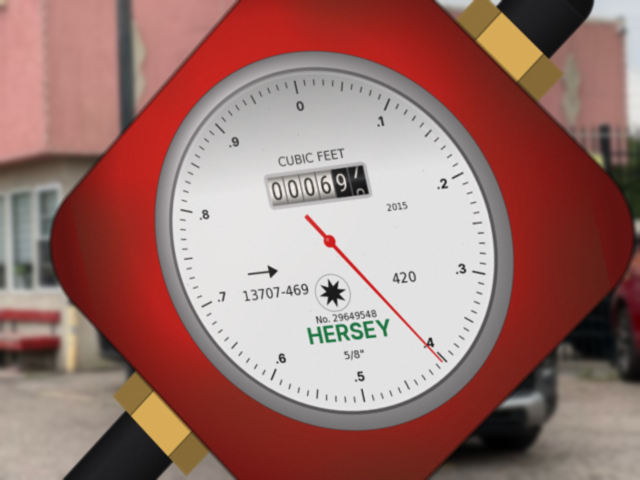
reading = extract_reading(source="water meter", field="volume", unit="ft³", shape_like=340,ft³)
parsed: 697.40,ft³
